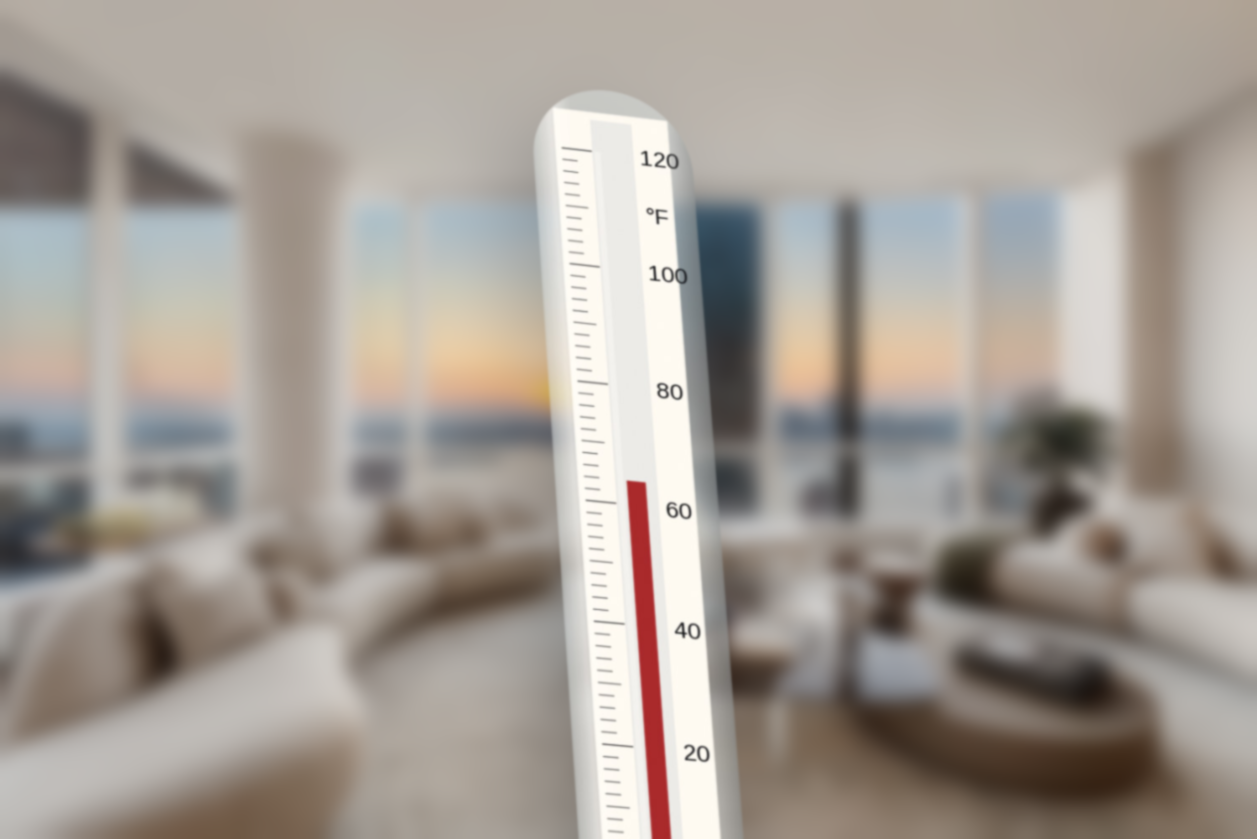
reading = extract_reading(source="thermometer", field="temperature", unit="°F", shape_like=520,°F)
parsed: 64,°F
